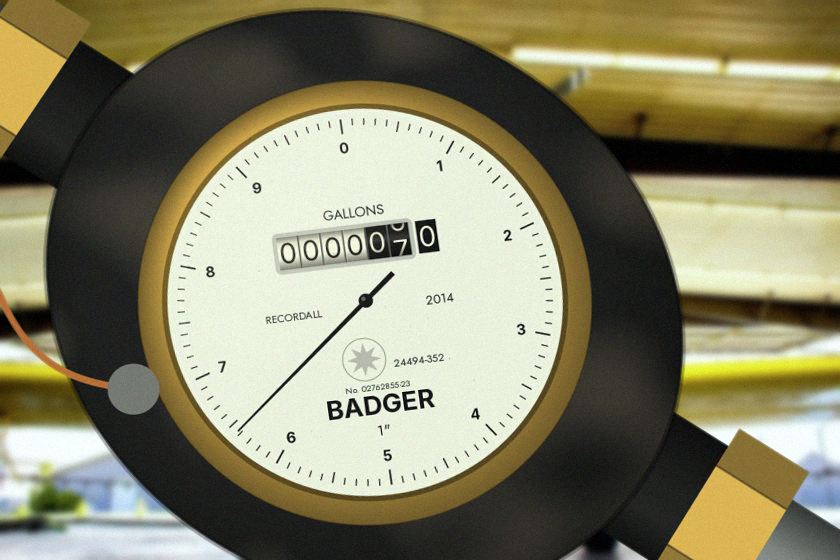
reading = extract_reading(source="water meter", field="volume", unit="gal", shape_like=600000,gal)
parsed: 66.4,gal
